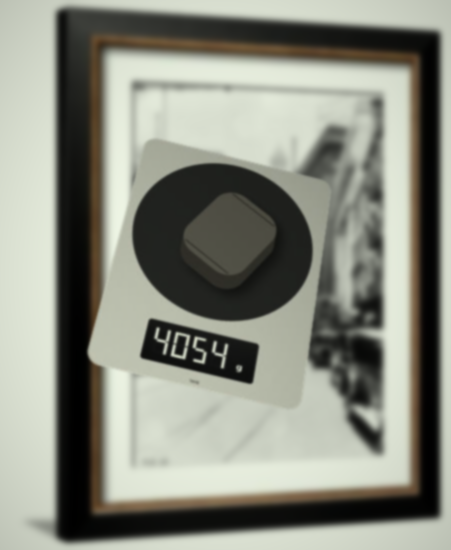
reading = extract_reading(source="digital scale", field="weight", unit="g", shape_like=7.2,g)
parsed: 4054,g
